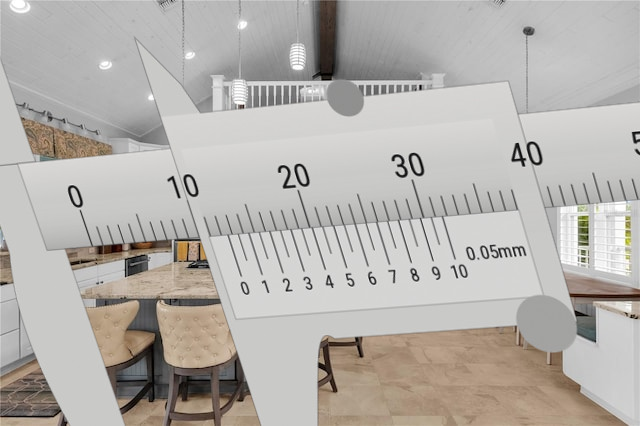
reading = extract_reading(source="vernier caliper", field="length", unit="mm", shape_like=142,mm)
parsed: 12.6,mm
